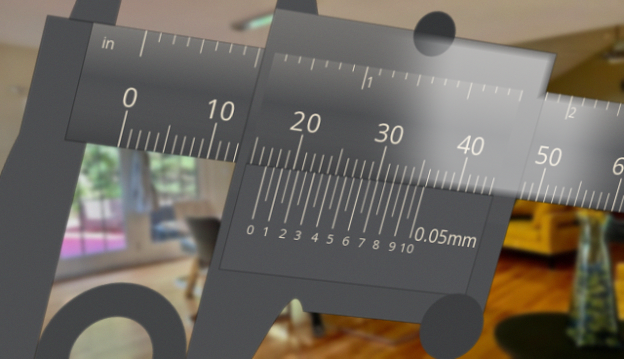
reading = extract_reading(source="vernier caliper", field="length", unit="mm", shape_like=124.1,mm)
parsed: 16.8,mm
